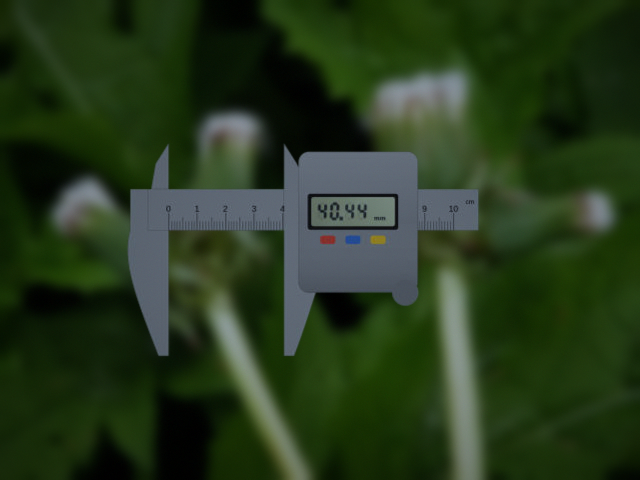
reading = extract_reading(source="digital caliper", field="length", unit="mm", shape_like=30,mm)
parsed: 40.44,mm
